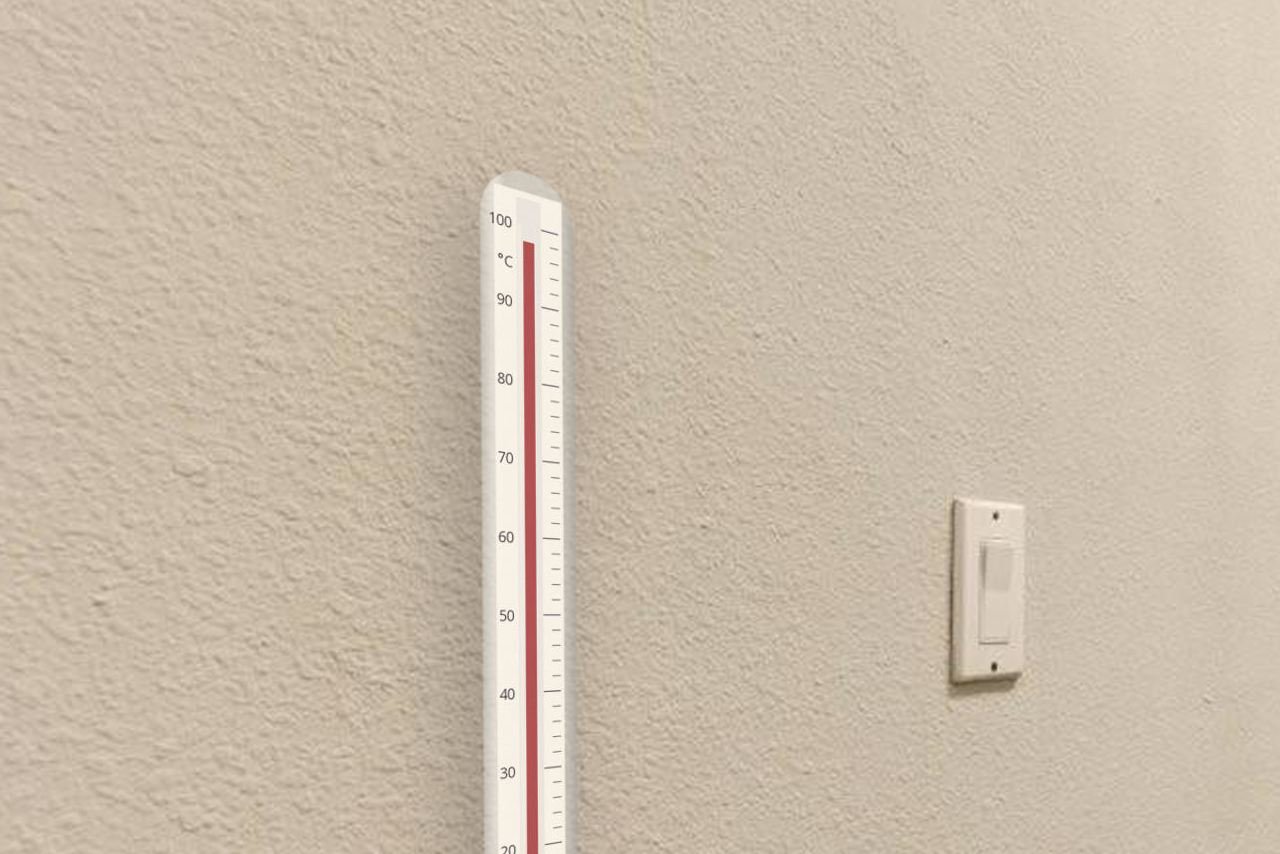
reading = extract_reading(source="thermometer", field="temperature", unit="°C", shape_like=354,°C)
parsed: 98,°C
